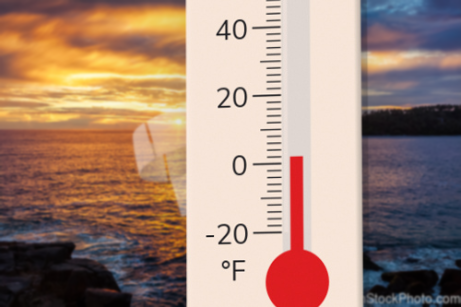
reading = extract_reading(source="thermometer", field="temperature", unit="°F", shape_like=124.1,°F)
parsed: 2,°F
